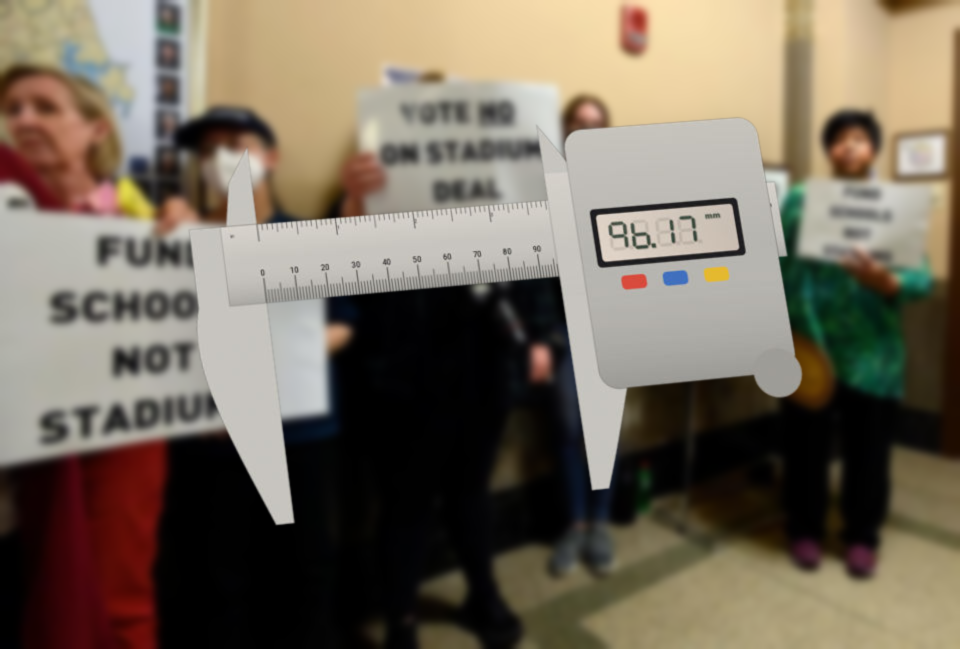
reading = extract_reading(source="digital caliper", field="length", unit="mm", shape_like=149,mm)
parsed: 96.17,mm
